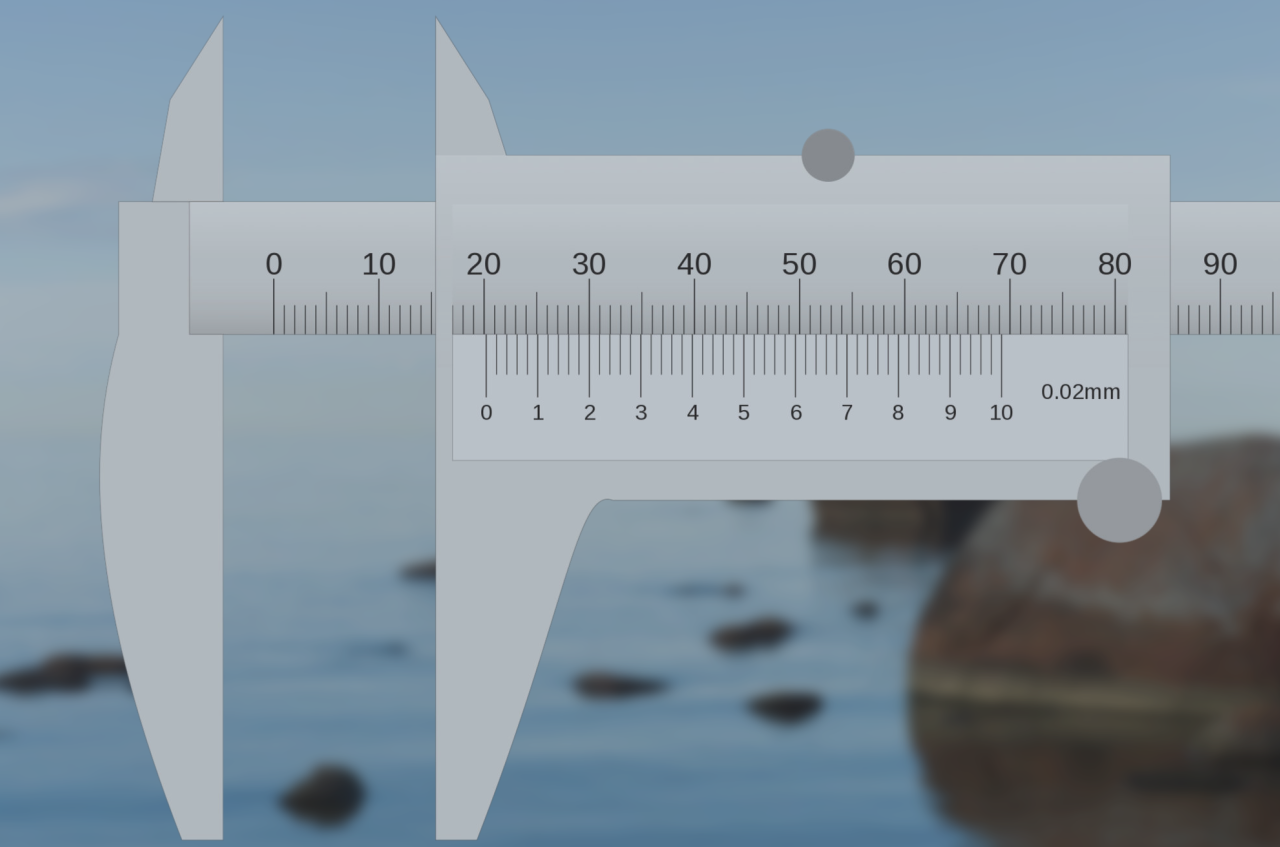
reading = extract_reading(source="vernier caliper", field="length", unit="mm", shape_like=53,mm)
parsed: 20.2,mm
